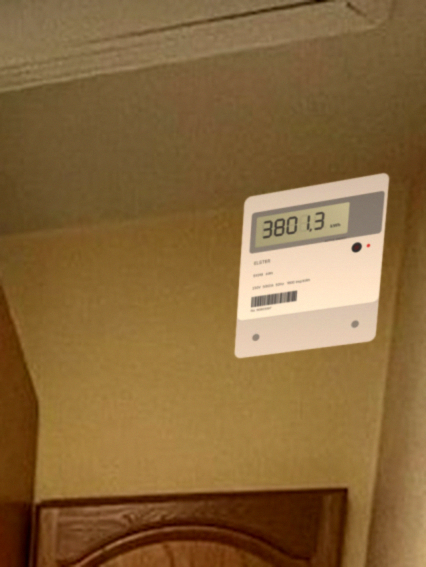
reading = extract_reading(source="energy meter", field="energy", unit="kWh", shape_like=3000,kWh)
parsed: 3801.3,kWh
